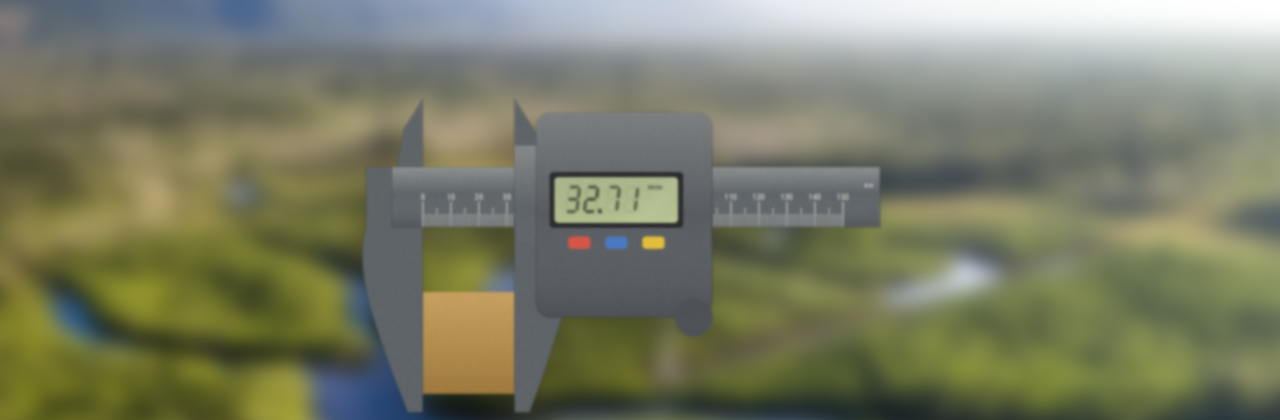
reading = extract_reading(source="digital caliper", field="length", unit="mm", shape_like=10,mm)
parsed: 32.71,mm
